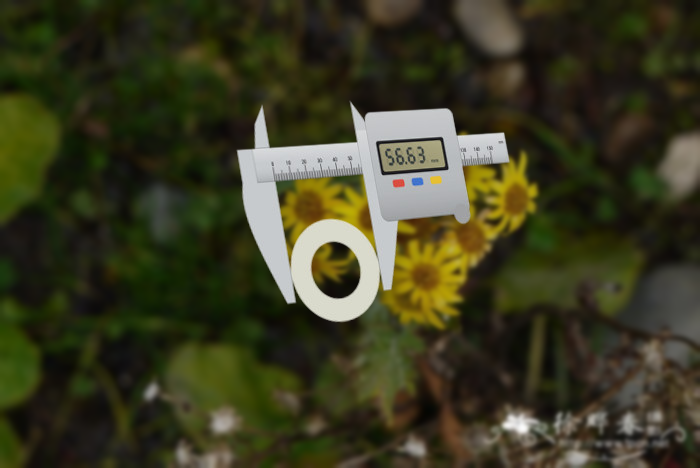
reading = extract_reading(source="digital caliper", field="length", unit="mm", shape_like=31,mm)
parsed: 56.63,mm
